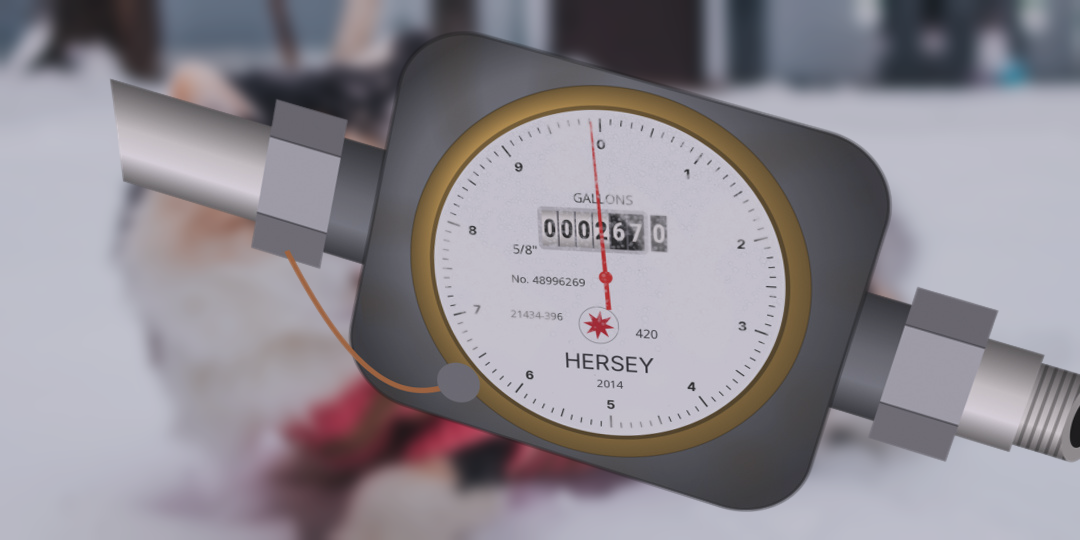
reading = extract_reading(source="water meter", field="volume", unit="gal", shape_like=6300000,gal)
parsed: 2669.9,gal
